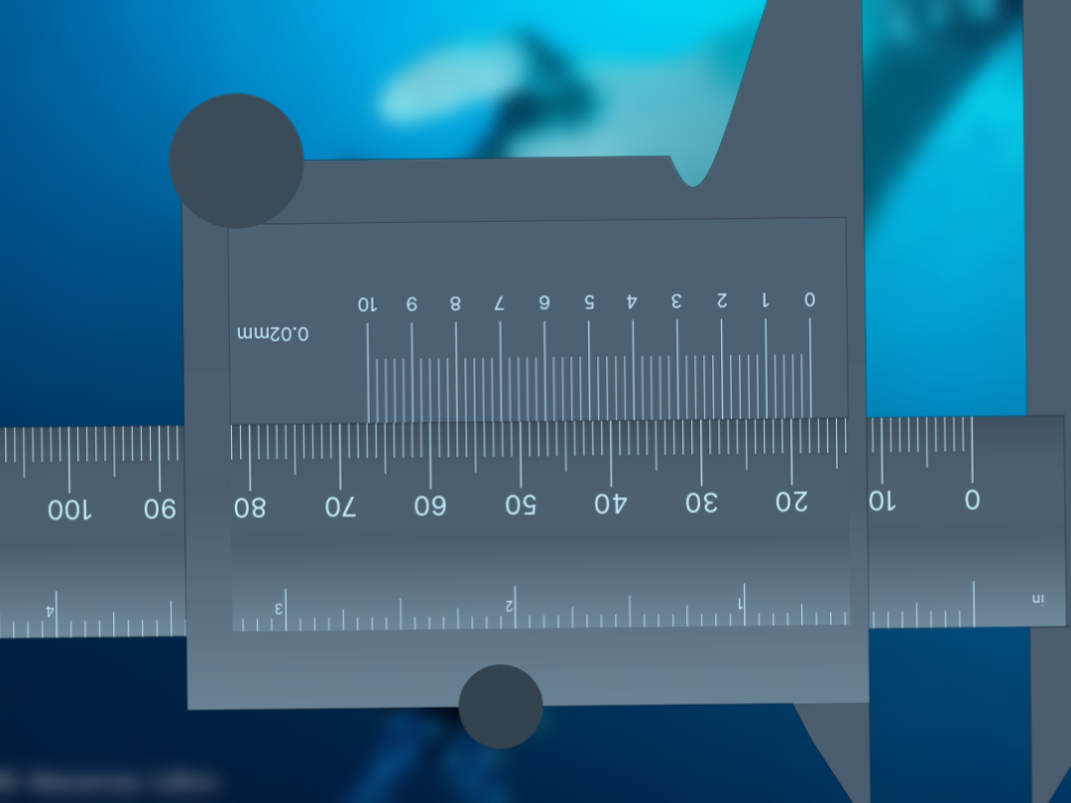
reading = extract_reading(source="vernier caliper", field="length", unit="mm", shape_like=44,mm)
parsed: 17.8,mm
